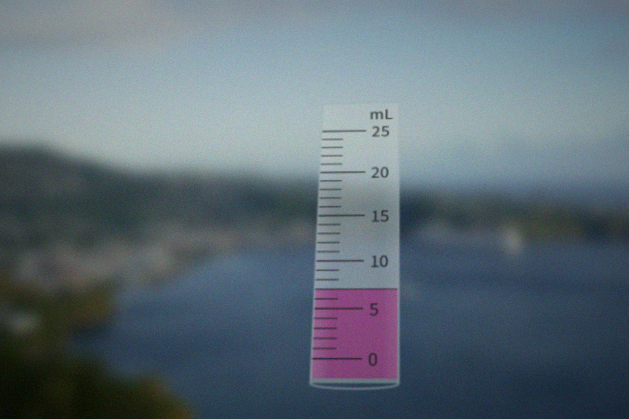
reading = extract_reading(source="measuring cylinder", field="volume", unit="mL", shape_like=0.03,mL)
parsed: 7,mL
